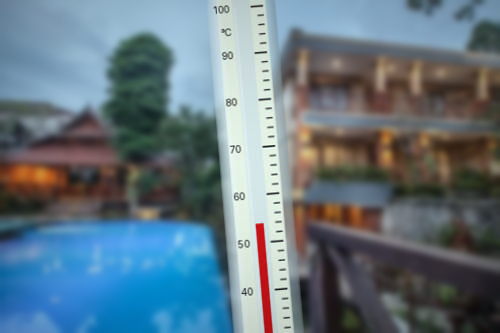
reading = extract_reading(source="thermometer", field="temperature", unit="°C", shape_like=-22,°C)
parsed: 54,°C
